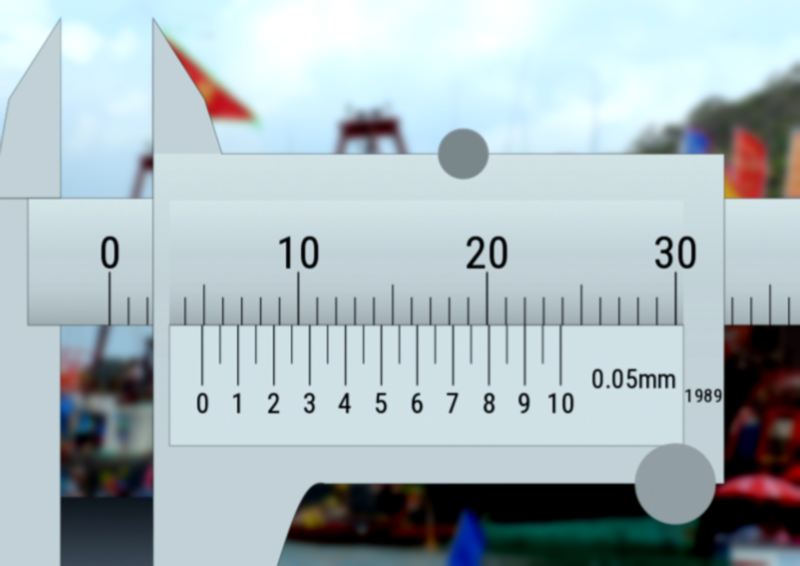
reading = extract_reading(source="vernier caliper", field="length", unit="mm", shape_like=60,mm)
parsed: 4.9,mm
